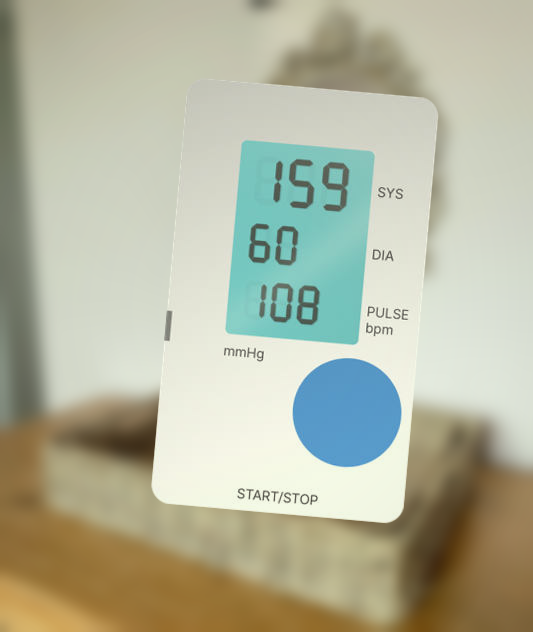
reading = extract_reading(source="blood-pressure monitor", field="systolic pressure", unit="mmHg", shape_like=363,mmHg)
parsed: 159,mmHg
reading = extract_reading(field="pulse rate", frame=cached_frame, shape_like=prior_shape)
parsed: 108,bpm
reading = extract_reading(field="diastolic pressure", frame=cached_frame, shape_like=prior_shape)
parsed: 60,mmHg
